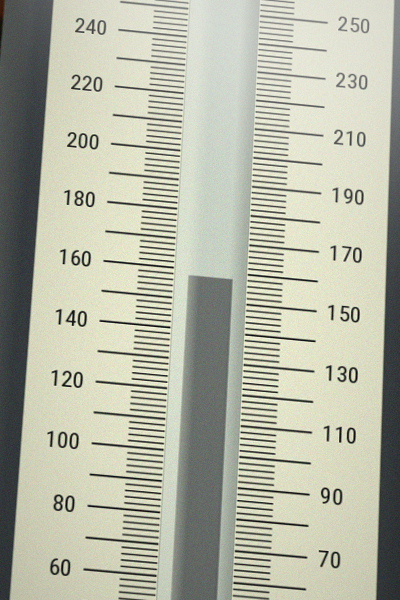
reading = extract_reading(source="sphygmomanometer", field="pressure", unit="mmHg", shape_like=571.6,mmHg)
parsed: 158,mmHg
